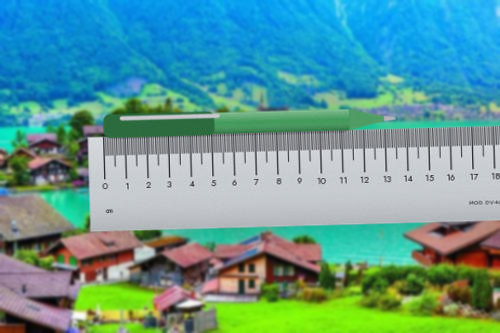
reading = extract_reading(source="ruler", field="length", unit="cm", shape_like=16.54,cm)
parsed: 13.5,cm
